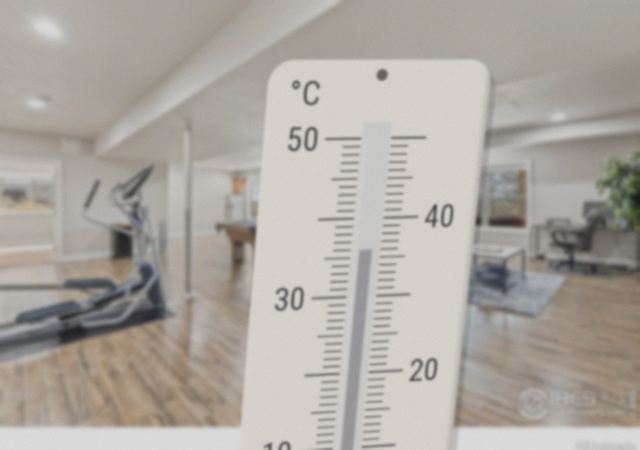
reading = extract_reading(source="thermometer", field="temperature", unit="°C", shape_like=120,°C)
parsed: 36,°C
